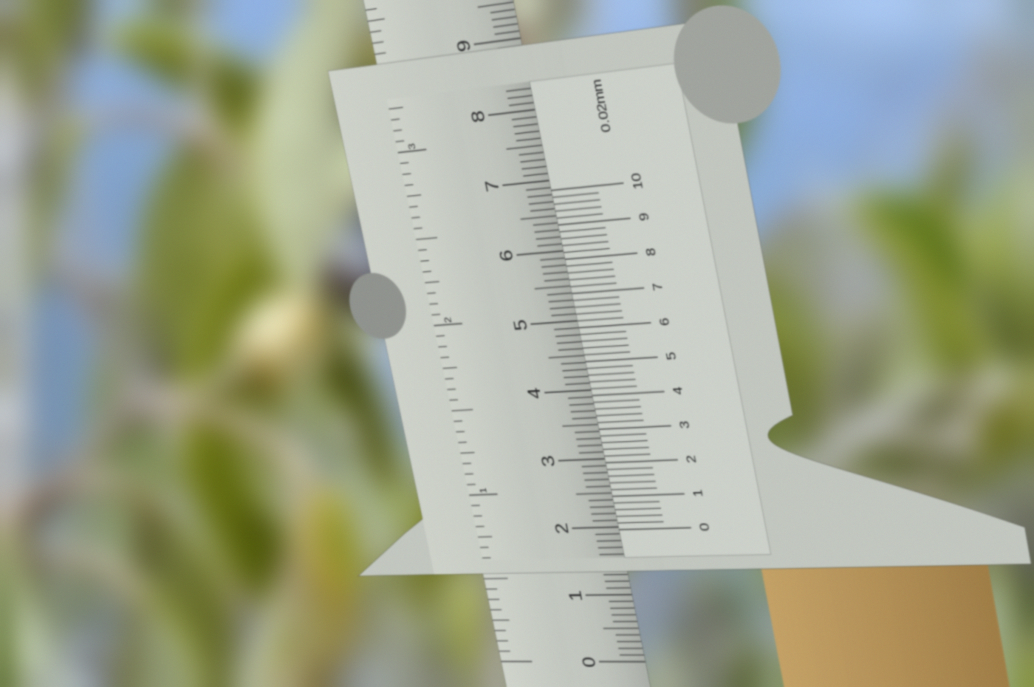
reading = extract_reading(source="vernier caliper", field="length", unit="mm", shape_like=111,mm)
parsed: 19.6,mm
